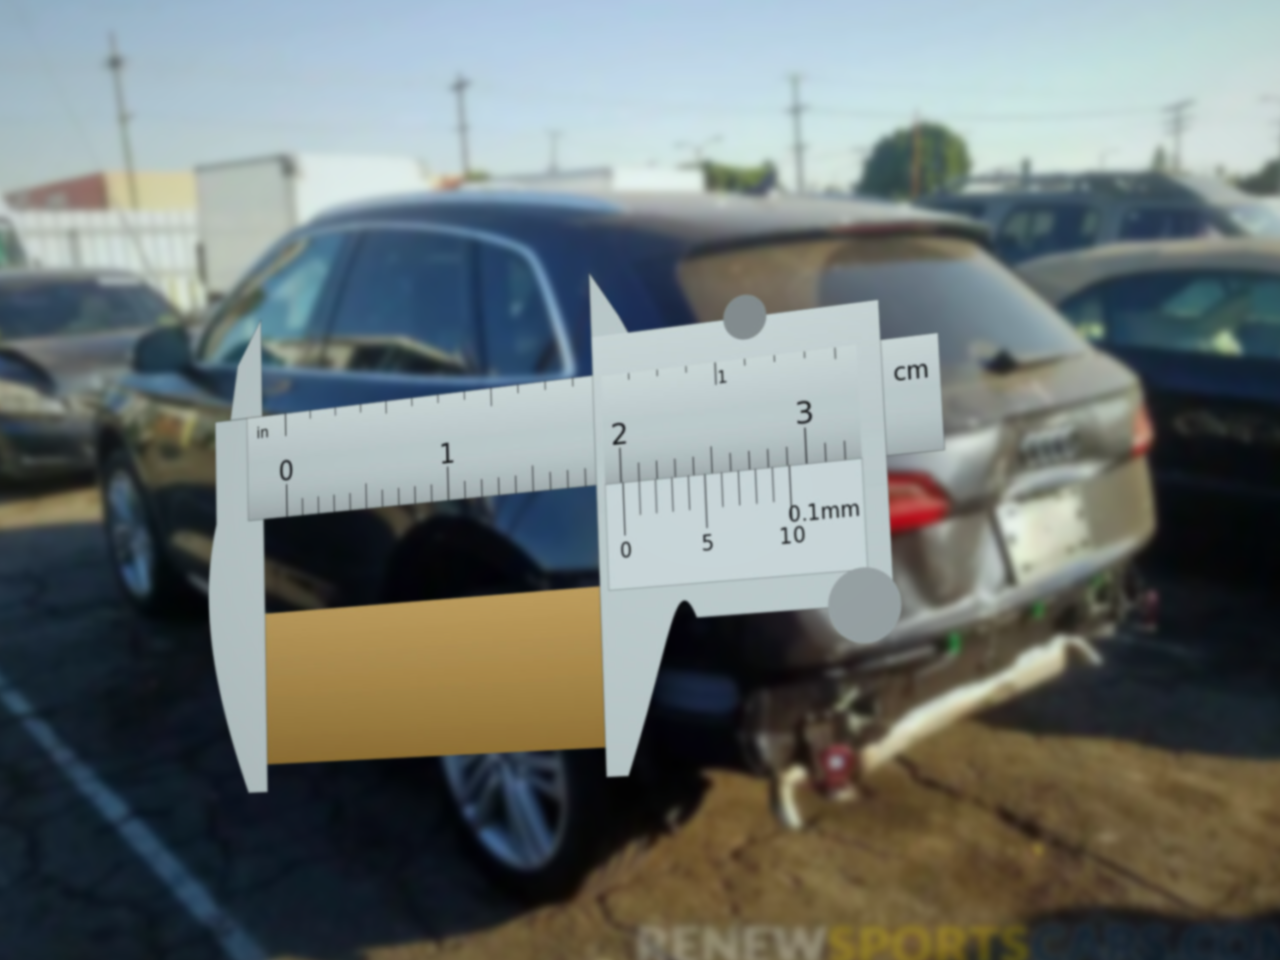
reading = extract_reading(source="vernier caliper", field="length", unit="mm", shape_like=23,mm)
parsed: 20.1,mm
